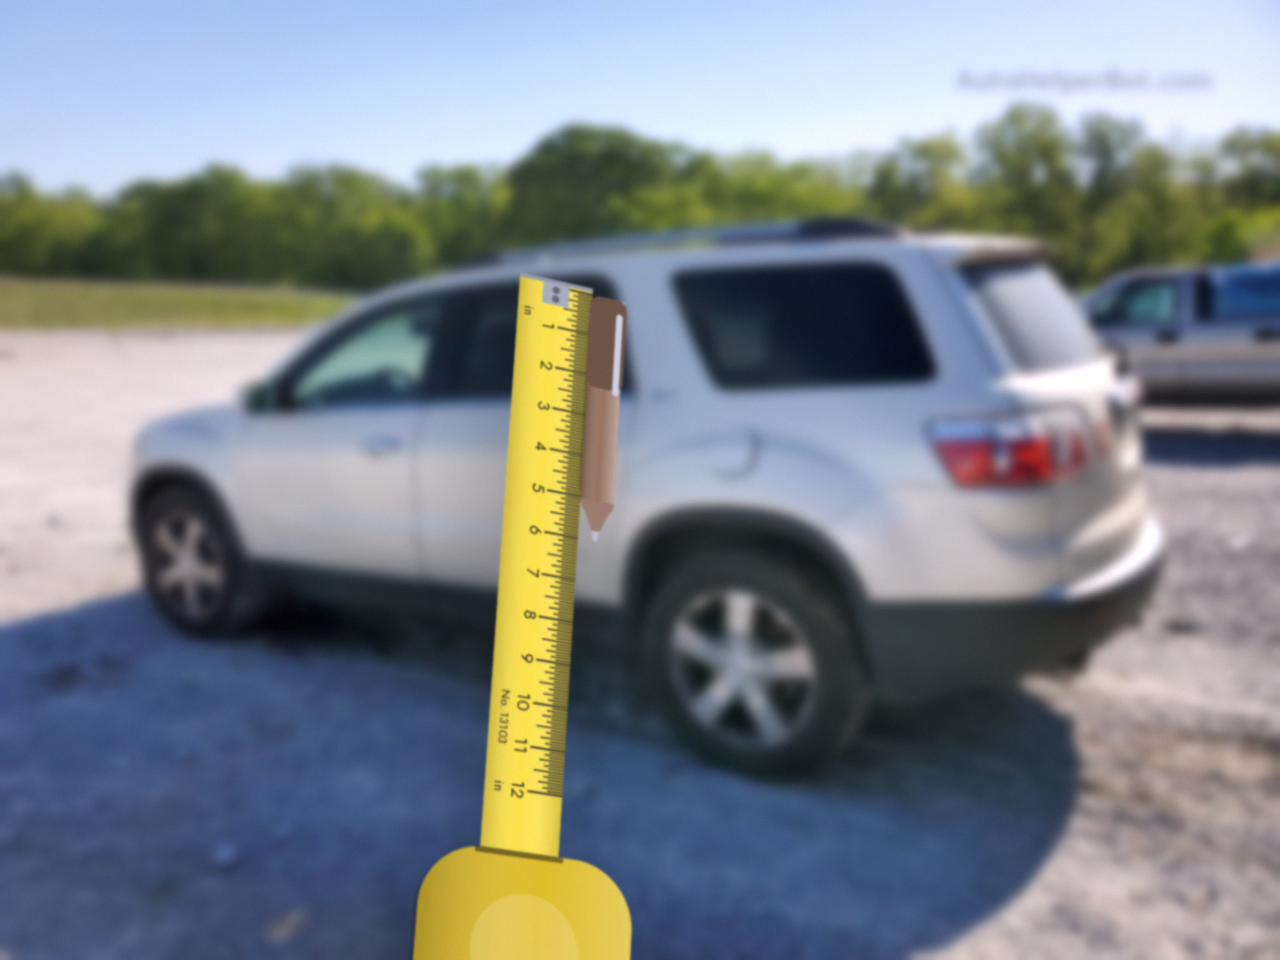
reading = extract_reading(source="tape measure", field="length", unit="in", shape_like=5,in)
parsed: 6,in
